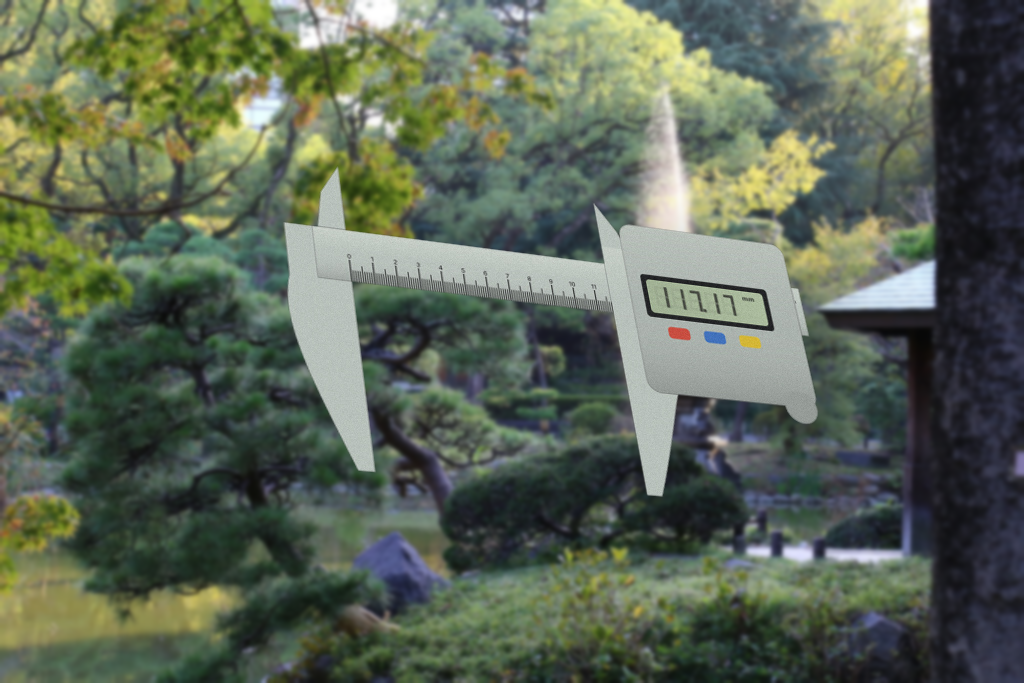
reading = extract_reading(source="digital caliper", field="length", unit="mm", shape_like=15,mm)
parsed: 117.17,mm
